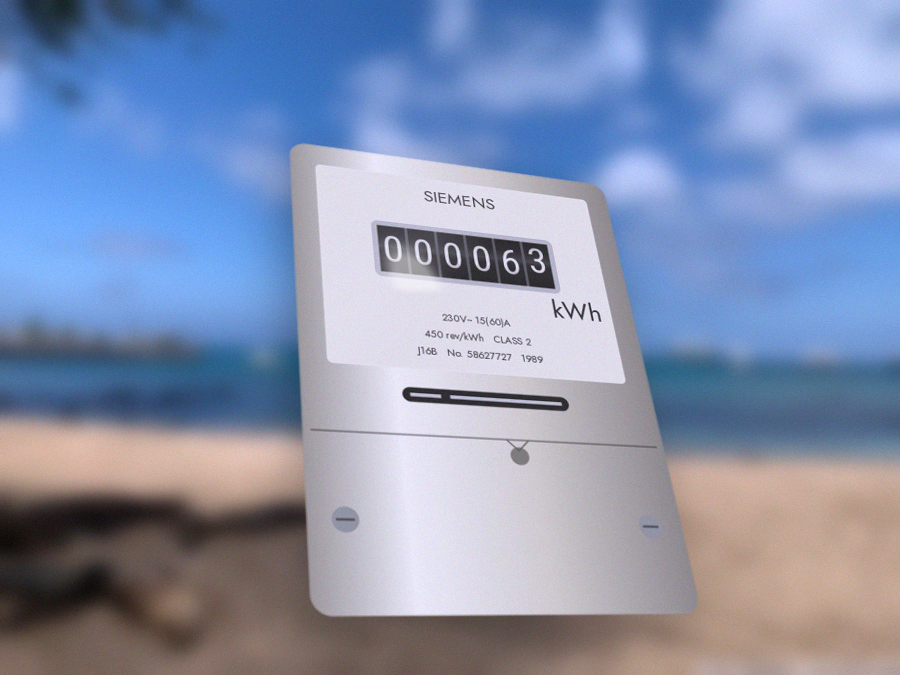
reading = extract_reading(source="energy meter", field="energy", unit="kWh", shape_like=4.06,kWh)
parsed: 63,kWh
